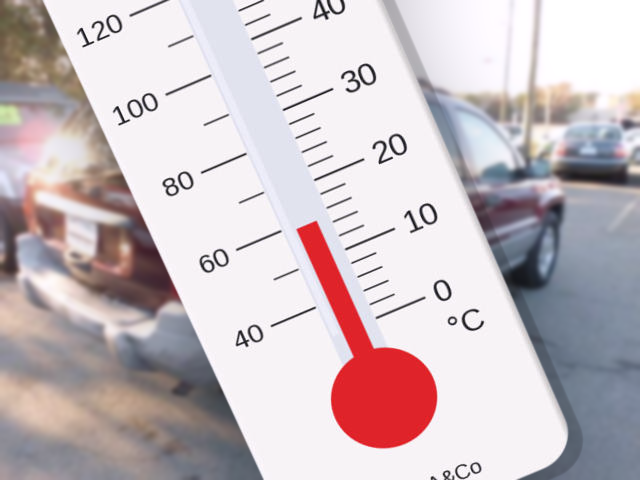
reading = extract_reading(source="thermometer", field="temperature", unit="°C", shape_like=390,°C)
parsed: 15,°C
